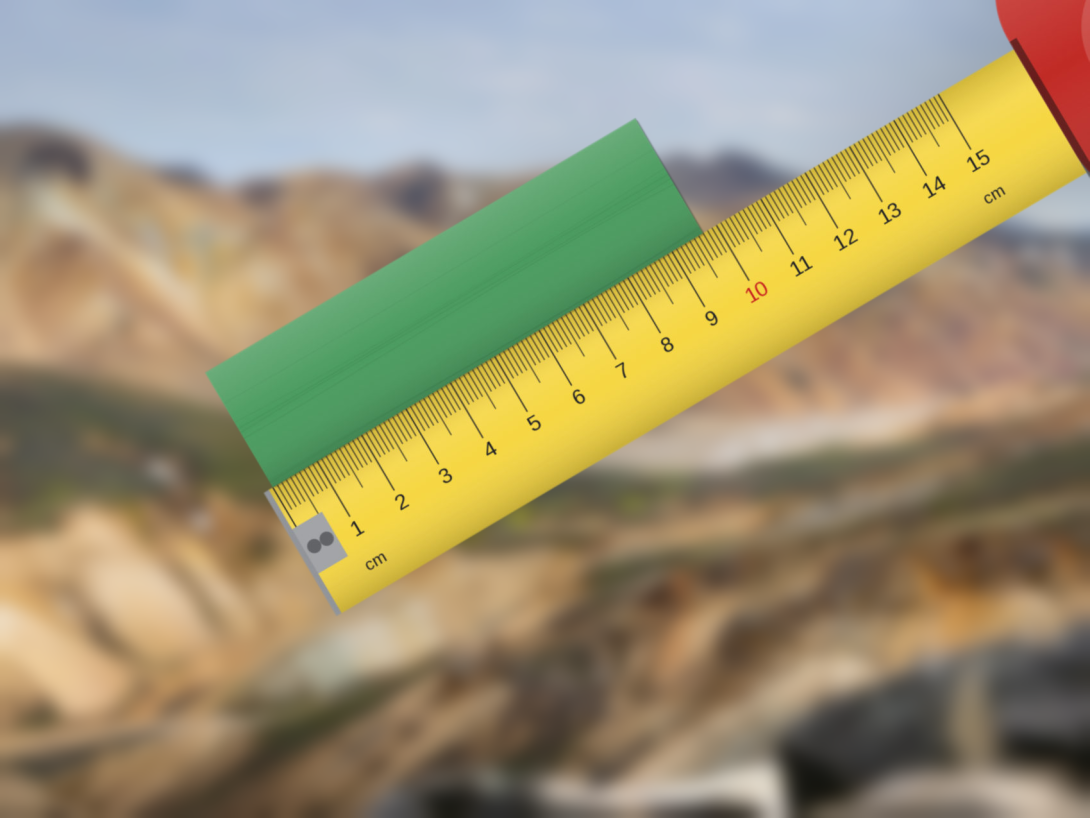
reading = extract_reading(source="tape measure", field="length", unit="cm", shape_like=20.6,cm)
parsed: 9.7,cm
